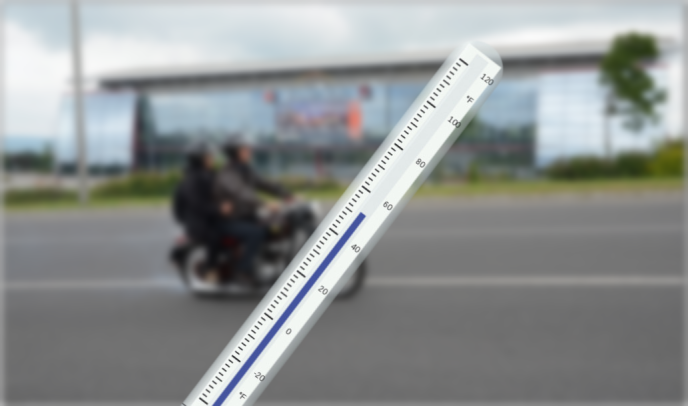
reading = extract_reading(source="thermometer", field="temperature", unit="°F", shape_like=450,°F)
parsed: 52,°F
